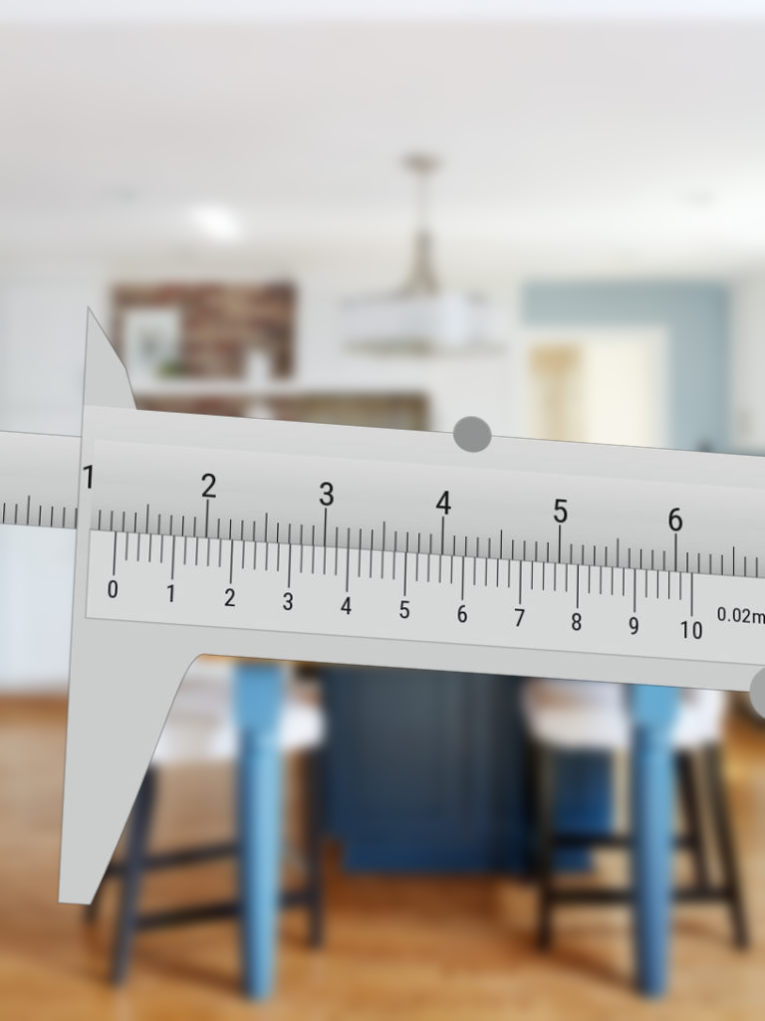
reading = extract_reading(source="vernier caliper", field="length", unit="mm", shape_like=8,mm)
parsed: 12.4,mm
